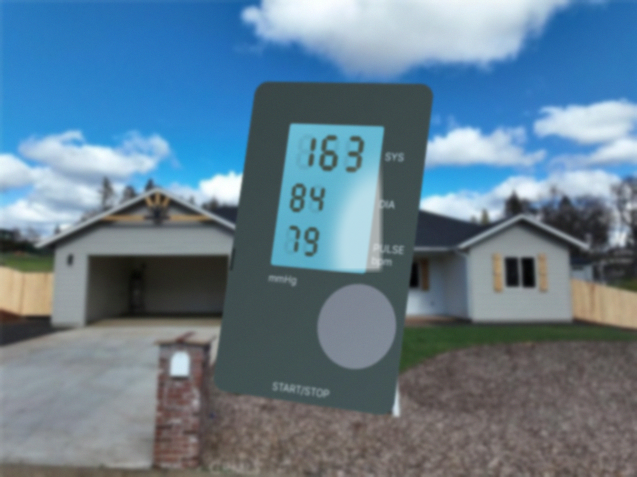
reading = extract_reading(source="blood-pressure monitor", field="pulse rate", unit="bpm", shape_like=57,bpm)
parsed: 79,bpm
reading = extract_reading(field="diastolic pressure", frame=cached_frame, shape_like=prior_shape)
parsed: 84,mmHg
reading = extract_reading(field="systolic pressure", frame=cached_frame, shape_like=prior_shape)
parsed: 163,mmHg
